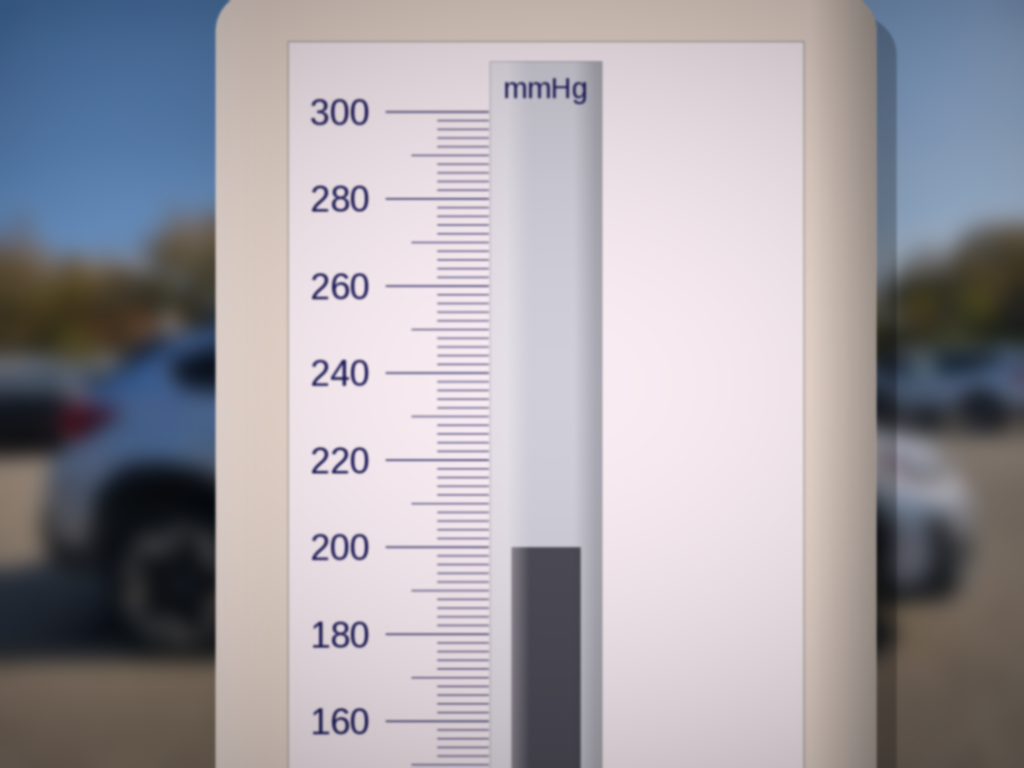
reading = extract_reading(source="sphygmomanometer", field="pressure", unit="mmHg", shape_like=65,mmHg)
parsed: 200,mmHg
